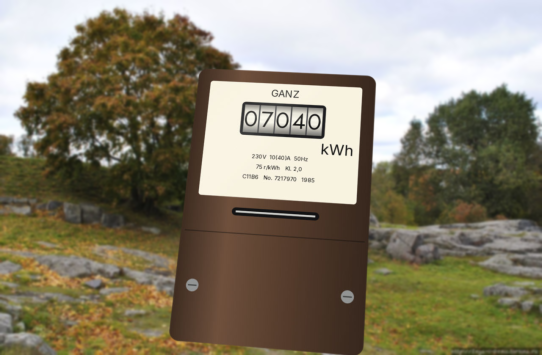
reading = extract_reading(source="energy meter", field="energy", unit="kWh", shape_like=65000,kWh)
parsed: 7040,kWh
